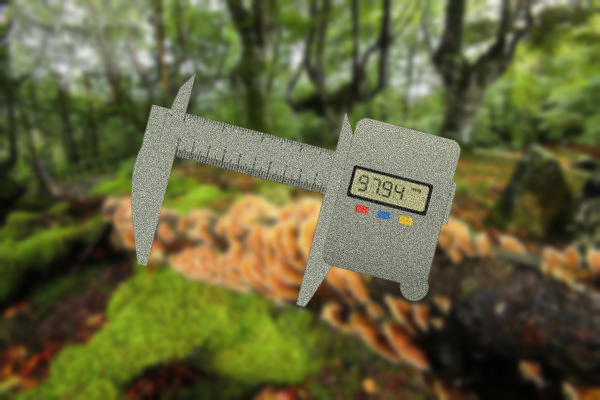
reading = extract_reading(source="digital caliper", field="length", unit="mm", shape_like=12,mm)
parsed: 97.94,mm
